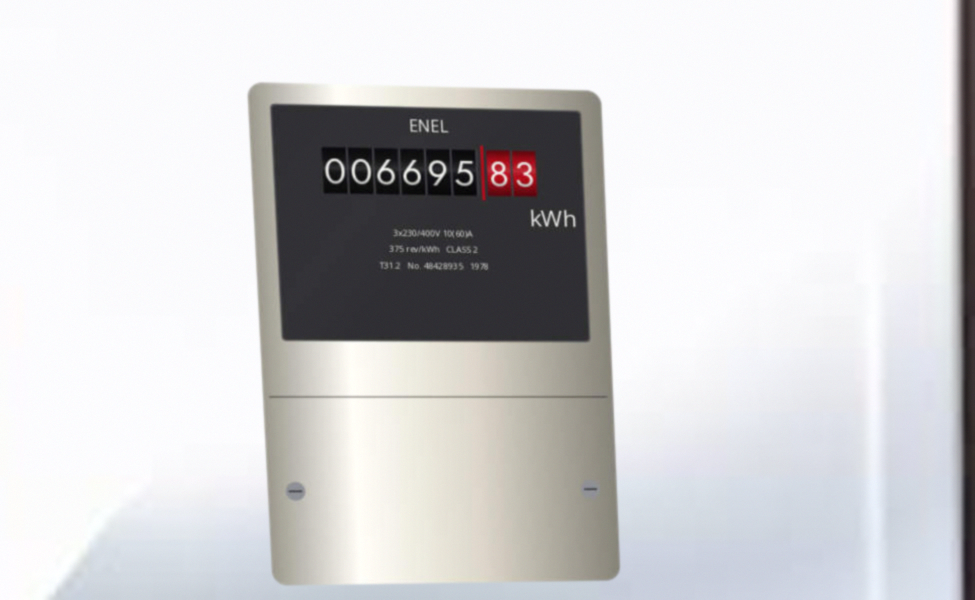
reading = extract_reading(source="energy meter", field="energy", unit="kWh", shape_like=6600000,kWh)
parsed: 6695.83,kWh
